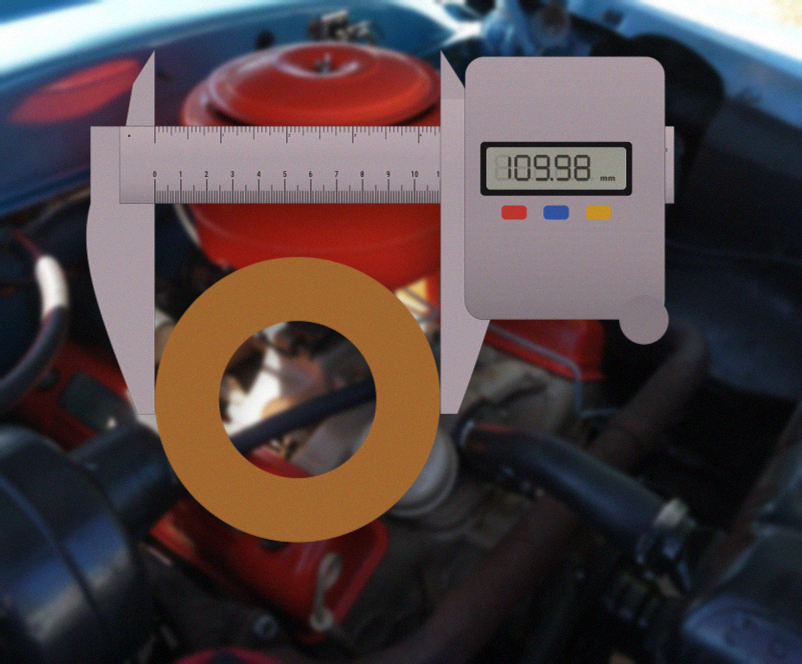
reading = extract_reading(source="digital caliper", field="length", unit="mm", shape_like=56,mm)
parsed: 109.98,mm
